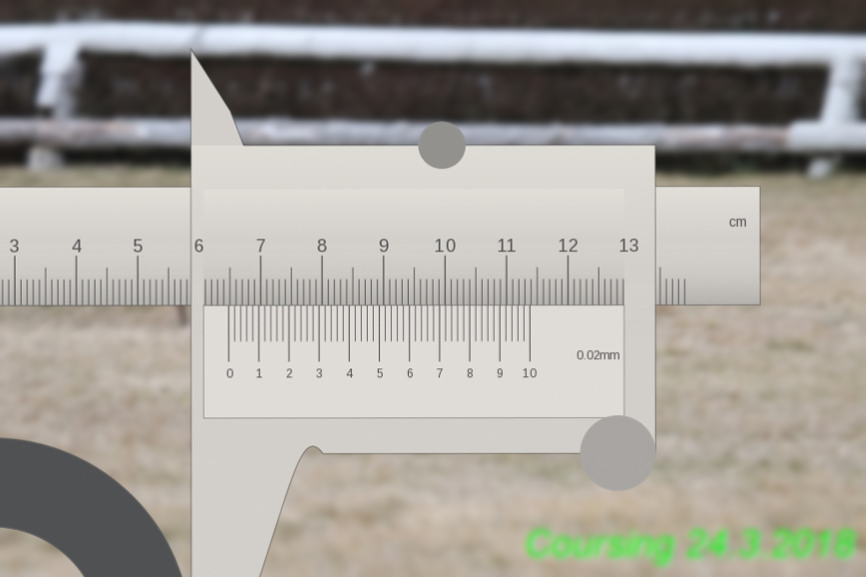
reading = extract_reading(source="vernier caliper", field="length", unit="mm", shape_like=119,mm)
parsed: 64.8,mm
